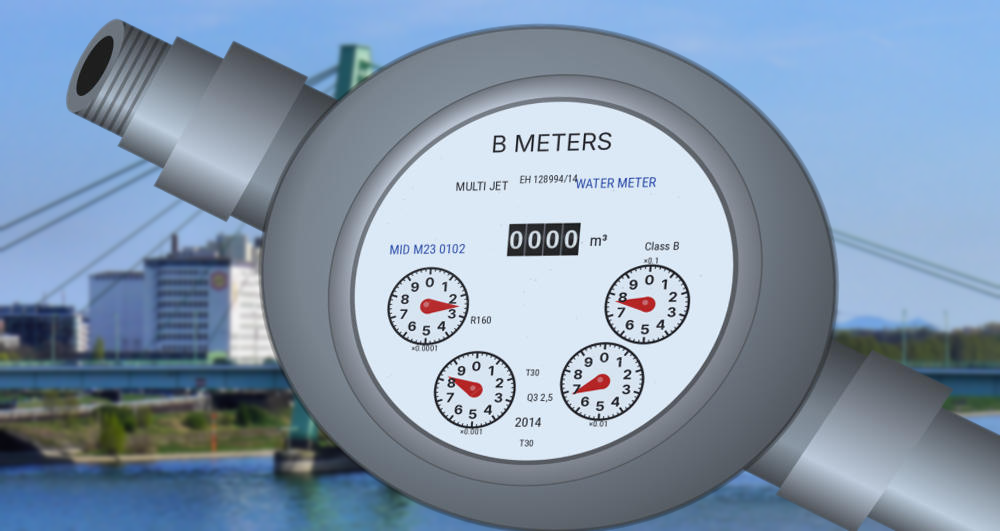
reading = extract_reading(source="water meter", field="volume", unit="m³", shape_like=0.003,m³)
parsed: 0.7682,m³
